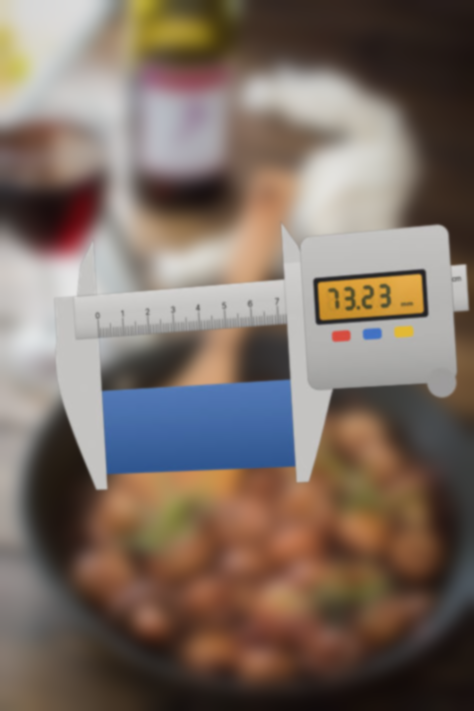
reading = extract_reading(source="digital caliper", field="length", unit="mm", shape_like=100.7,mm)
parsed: 73.23,mm
